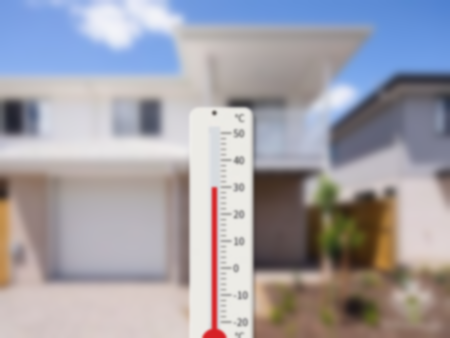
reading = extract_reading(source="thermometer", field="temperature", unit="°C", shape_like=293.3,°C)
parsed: 30,°C
